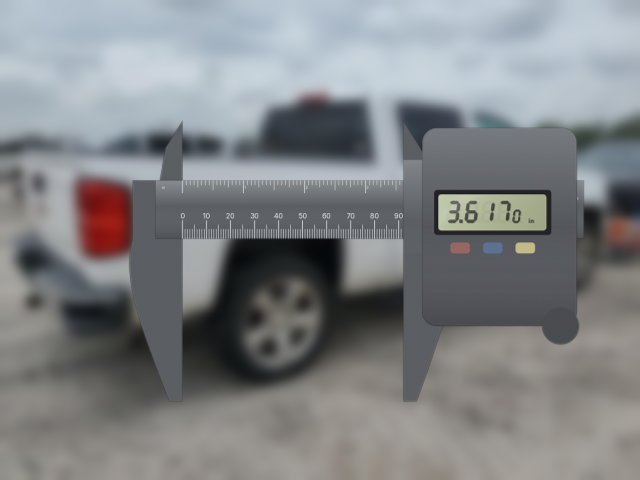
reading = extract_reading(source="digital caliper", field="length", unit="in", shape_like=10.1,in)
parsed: 3.6170,in
